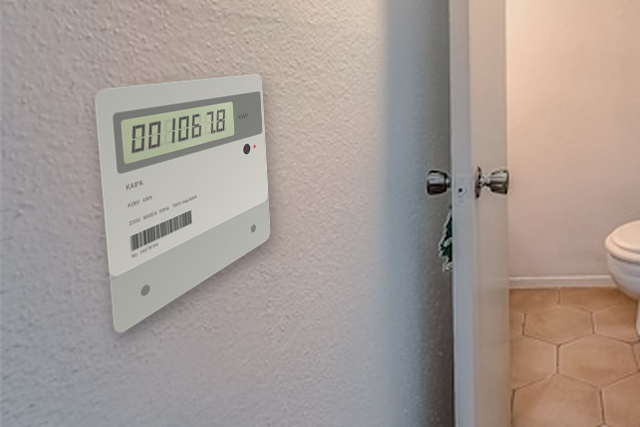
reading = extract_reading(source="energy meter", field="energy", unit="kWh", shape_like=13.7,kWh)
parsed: 1067.8,kWh
